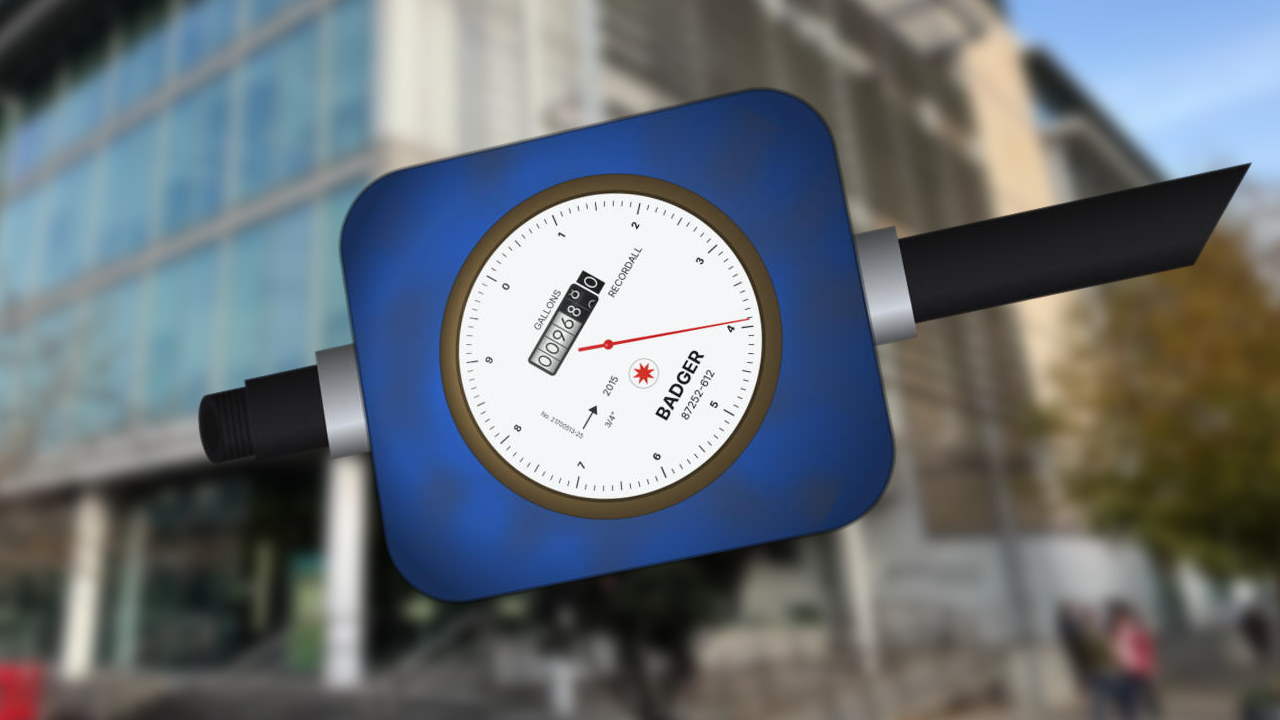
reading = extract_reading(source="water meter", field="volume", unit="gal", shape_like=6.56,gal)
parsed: 96883.9,gal
